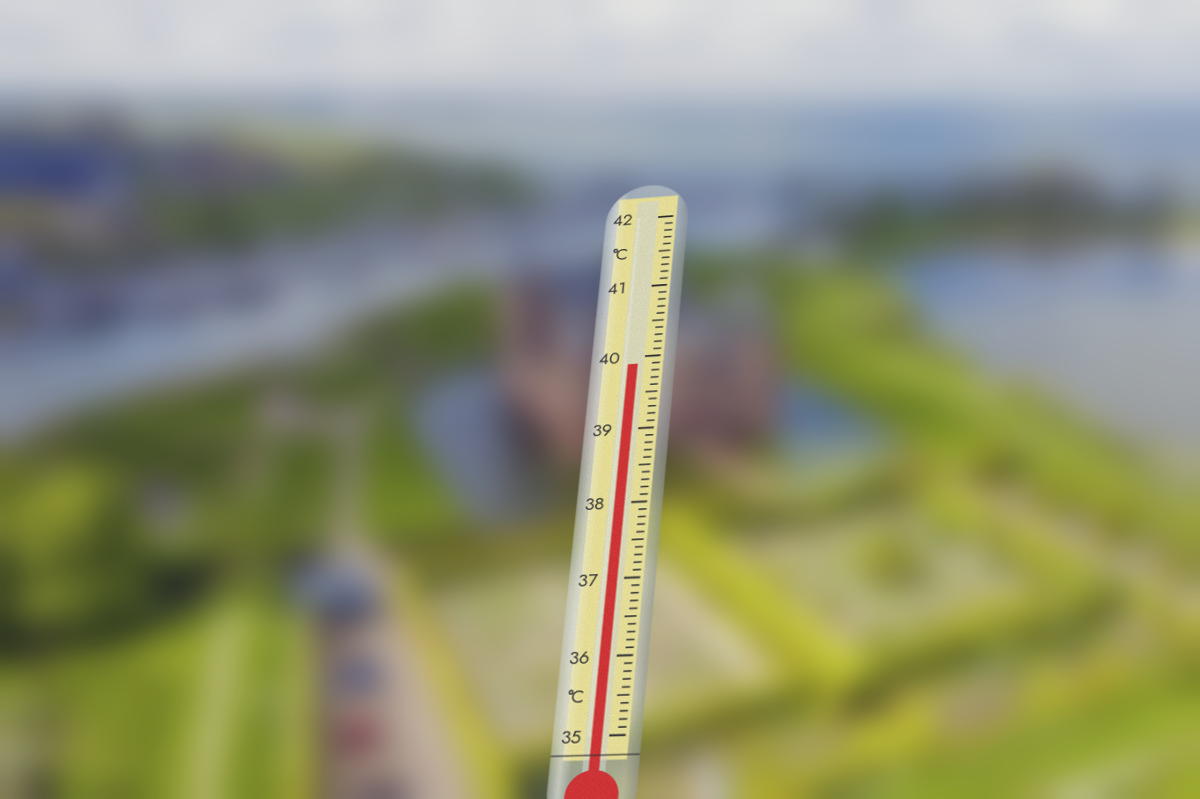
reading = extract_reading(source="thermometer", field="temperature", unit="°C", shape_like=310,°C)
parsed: 39.9,°C
